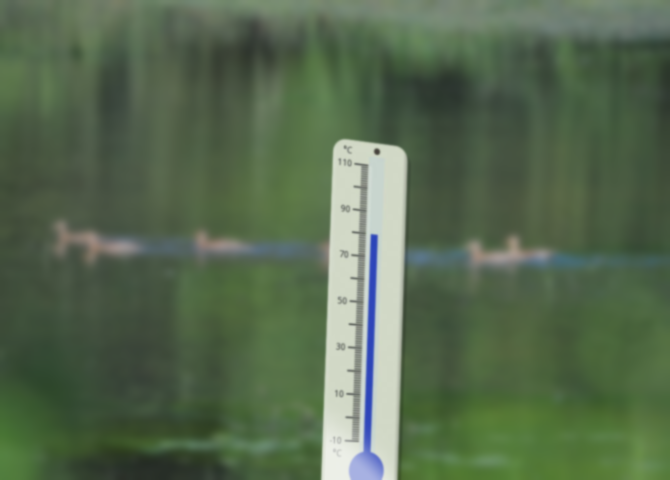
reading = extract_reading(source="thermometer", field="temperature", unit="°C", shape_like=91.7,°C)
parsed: 80,°C
